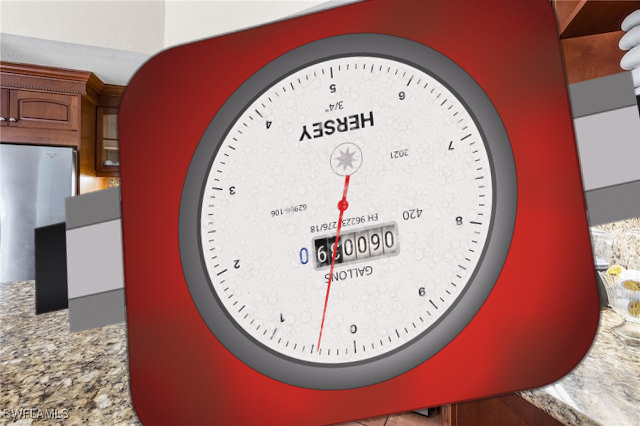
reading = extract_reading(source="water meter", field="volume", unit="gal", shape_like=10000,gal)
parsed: 600390.4,gal
